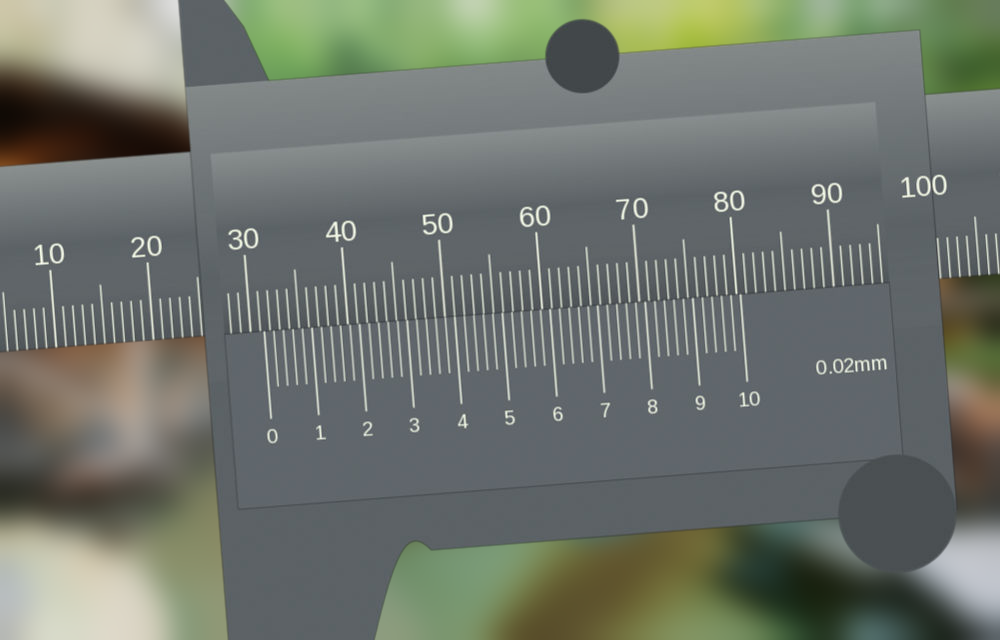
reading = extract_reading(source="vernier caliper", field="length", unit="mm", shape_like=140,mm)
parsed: 31.4,mm
